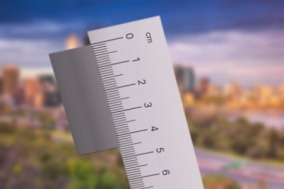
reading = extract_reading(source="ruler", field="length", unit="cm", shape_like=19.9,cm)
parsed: 4.5,cm
